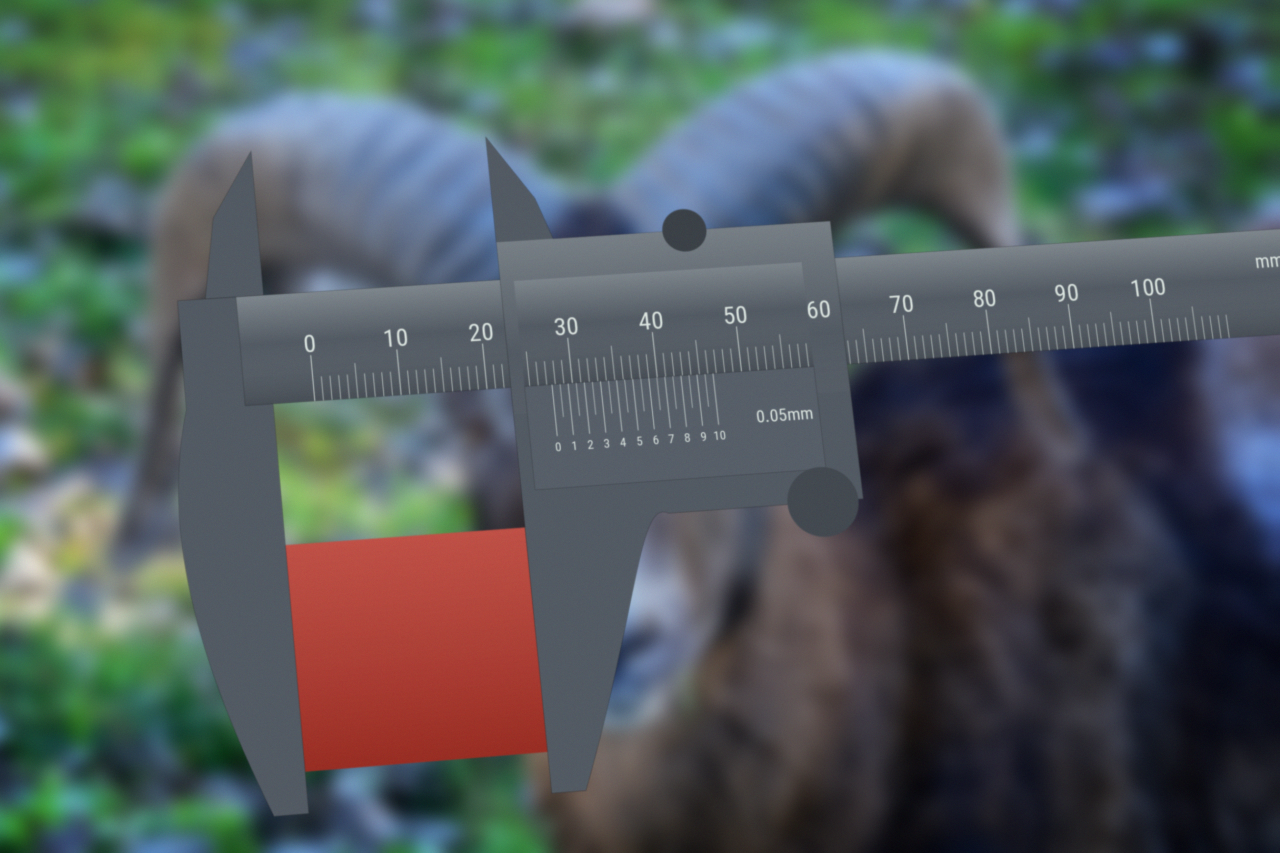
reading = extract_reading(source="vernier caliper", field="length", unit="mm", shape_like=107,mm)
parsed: 27.6,mm
